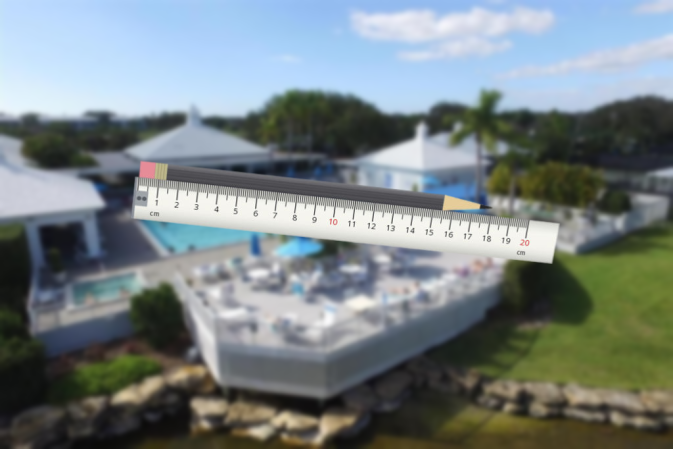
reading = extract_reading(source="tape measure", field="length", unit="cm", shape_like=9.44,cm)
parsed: 18,cm
